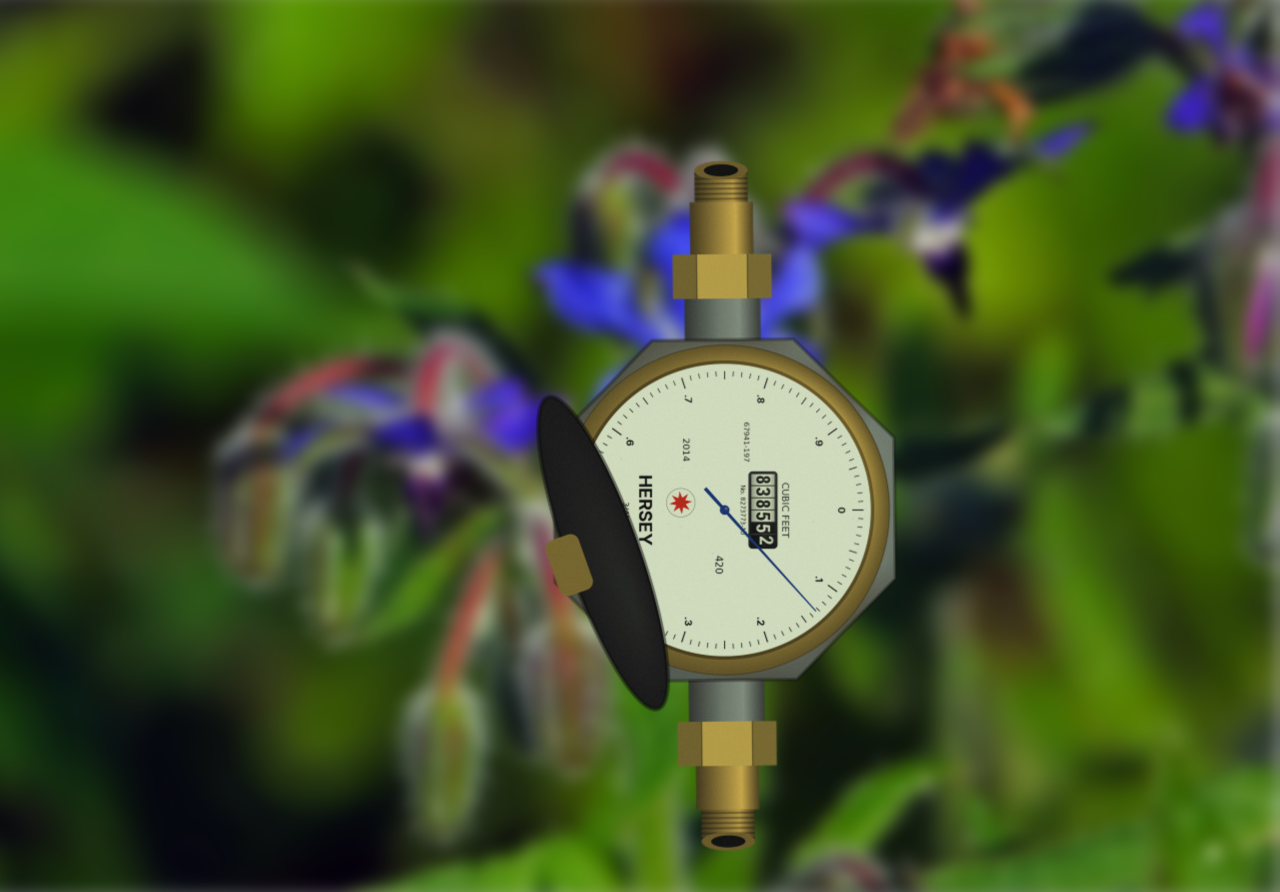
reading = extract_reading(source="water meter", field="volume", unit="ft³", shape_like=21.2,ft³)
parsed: 838552.13,ft³
